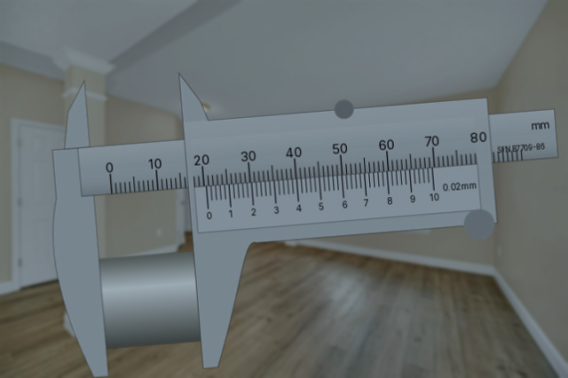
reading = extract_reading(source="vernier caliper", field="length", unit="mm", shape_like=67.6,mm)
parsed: 20.5,mm
